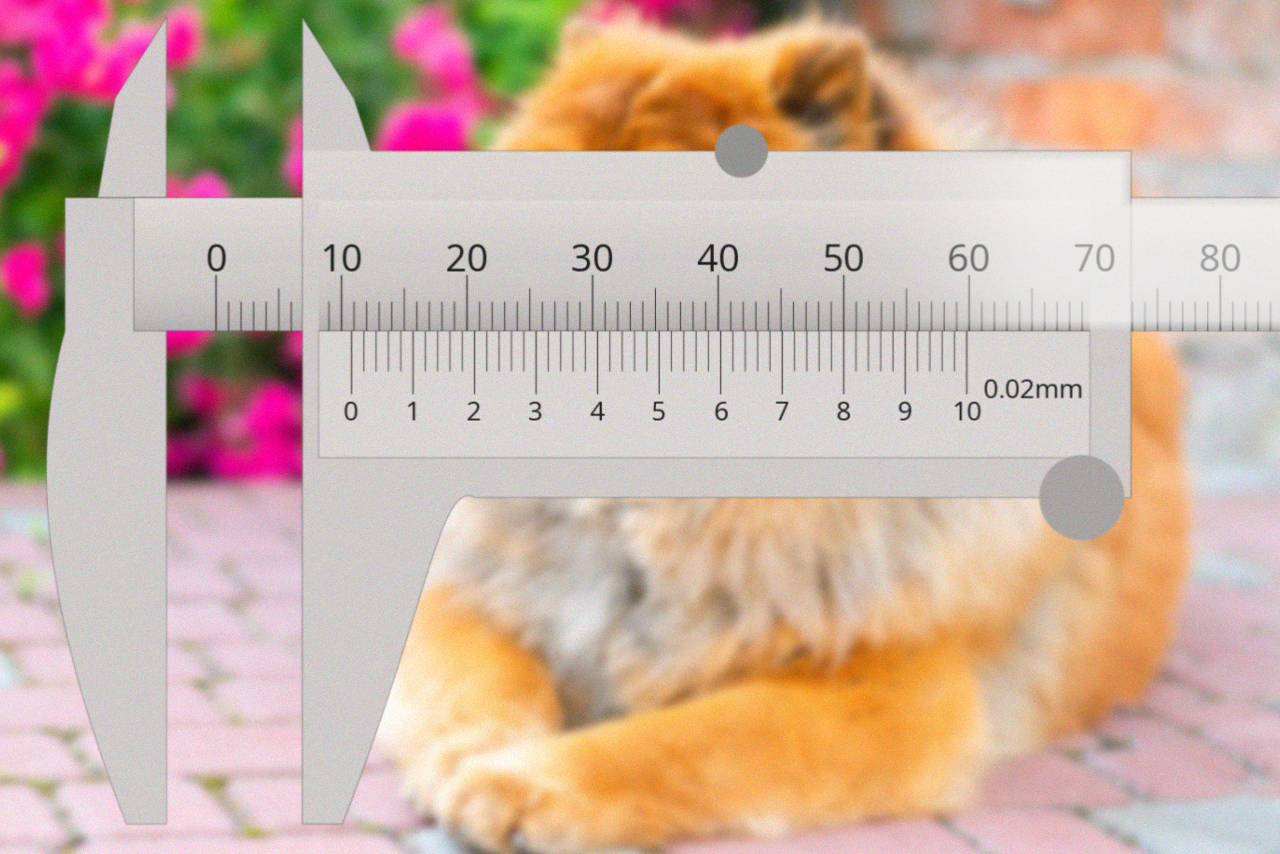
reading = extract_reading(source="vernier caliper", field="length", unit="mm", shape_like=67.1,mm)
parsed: 10.8,mm
